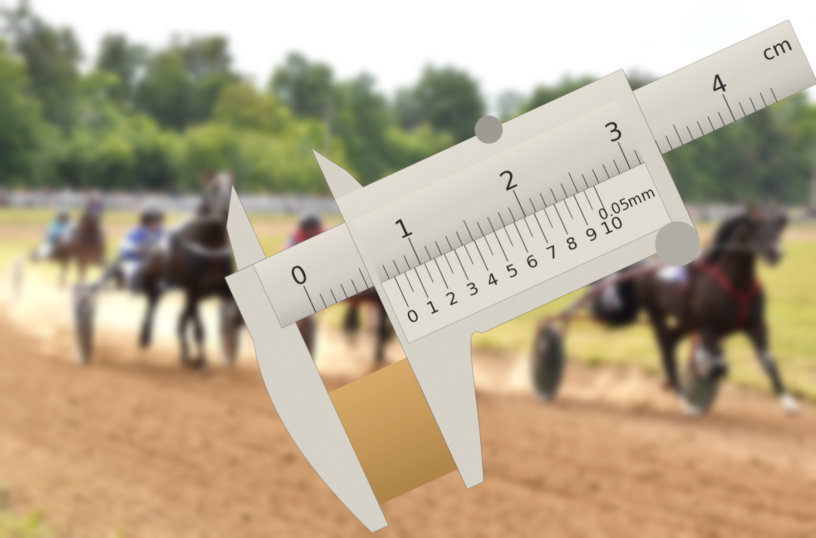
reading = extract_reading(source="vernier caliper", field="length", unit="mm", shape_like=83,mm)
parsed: 7.5,mm
